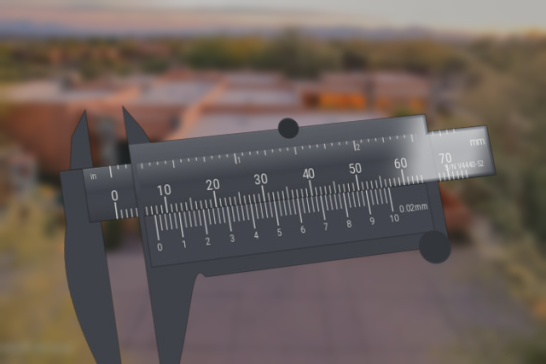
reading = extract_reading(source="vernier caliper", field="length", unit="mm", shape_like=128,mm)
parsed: 7.5,mm
